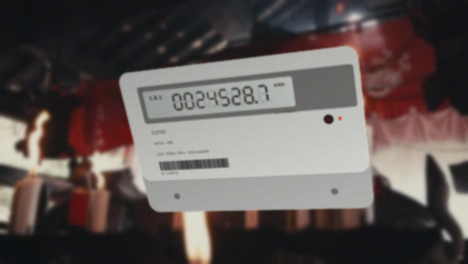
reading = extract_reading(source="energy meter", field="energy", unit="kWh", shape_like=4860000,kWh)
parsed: 24528.7,kWh
